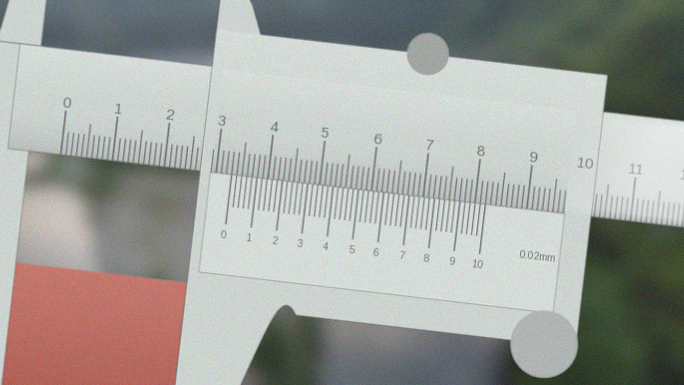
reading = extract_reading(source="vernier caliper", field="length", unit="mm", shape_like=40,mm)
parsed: 33.0,mm
